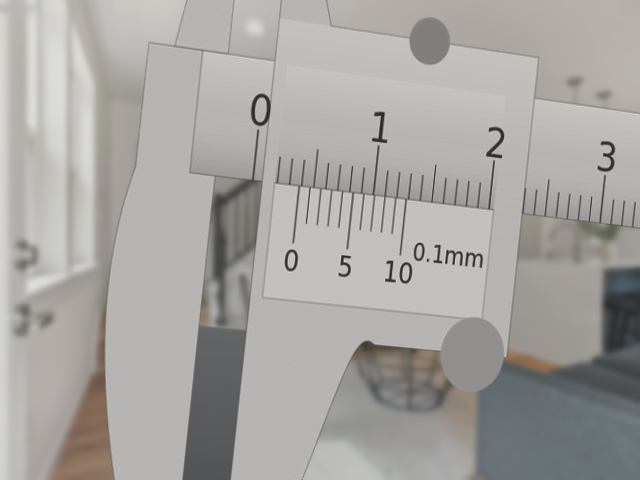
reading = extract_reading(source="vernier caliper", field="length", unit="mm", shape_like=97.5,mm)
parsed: 3.8,mm
